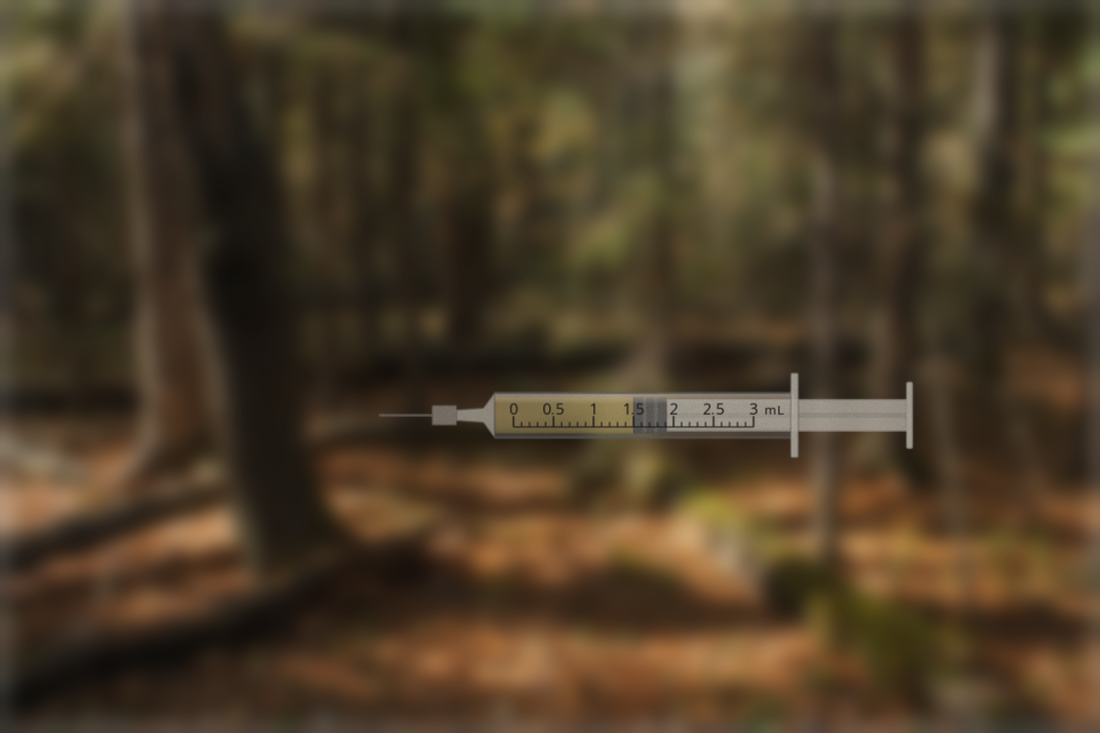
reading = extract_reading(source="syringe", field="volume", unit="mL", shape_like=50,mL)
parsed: 1.5,mL
